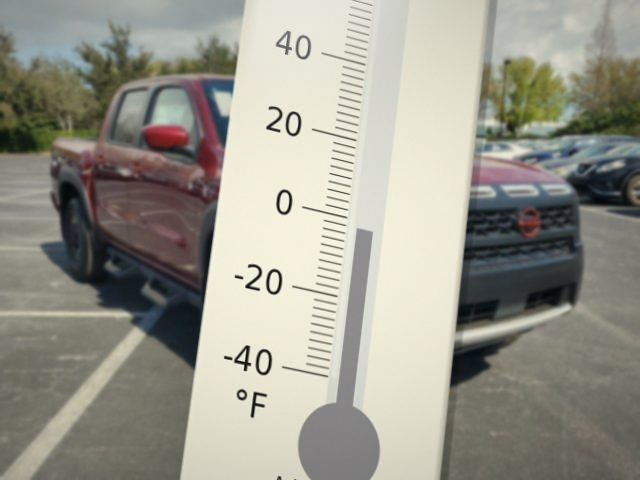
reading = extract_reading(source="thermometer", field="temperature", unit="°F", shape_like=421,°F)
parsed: -2,°F
